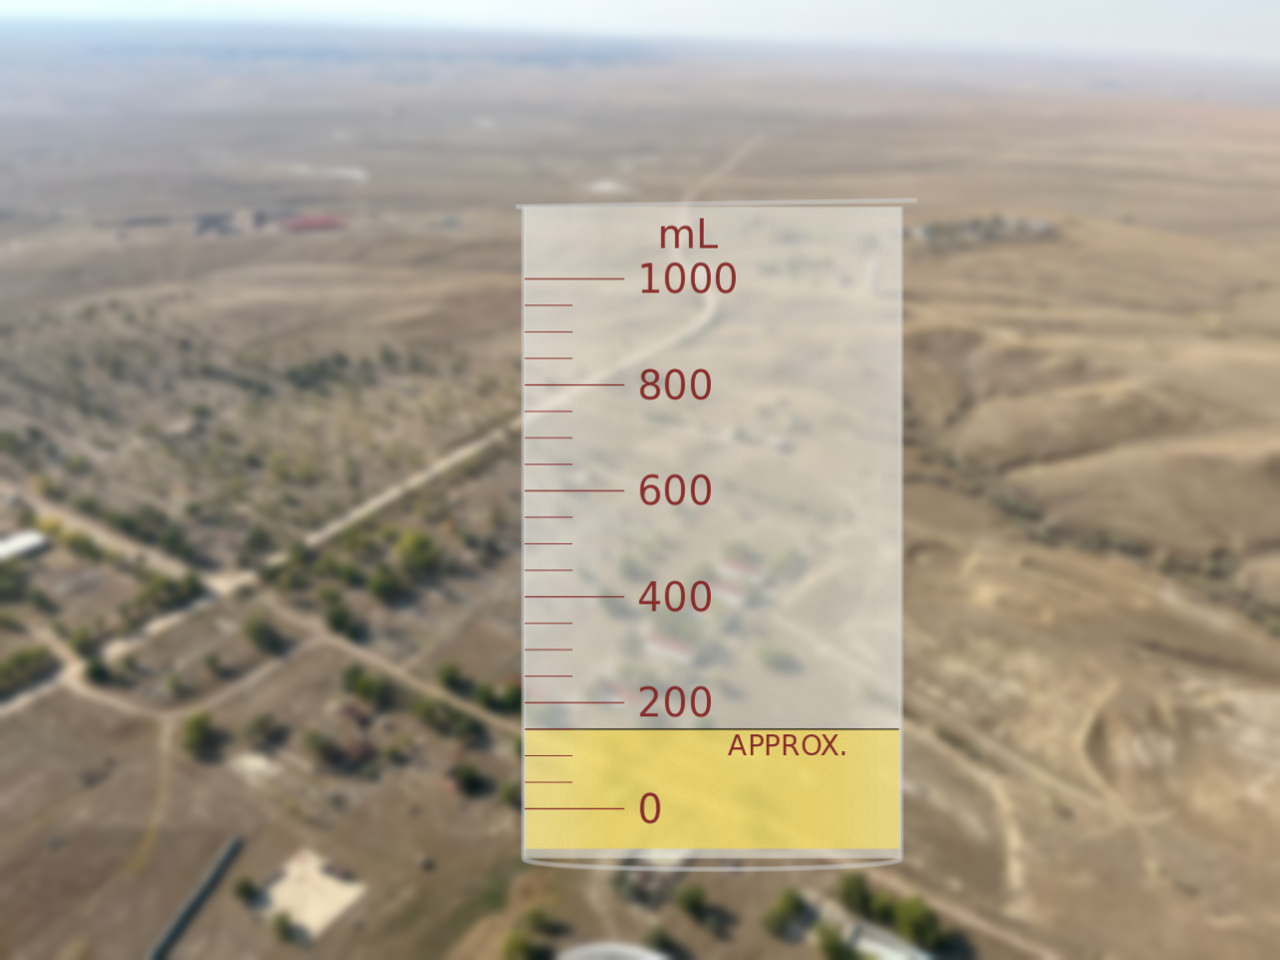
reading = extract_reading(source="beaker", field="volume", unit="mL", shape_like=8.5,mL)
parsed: 150,mL
